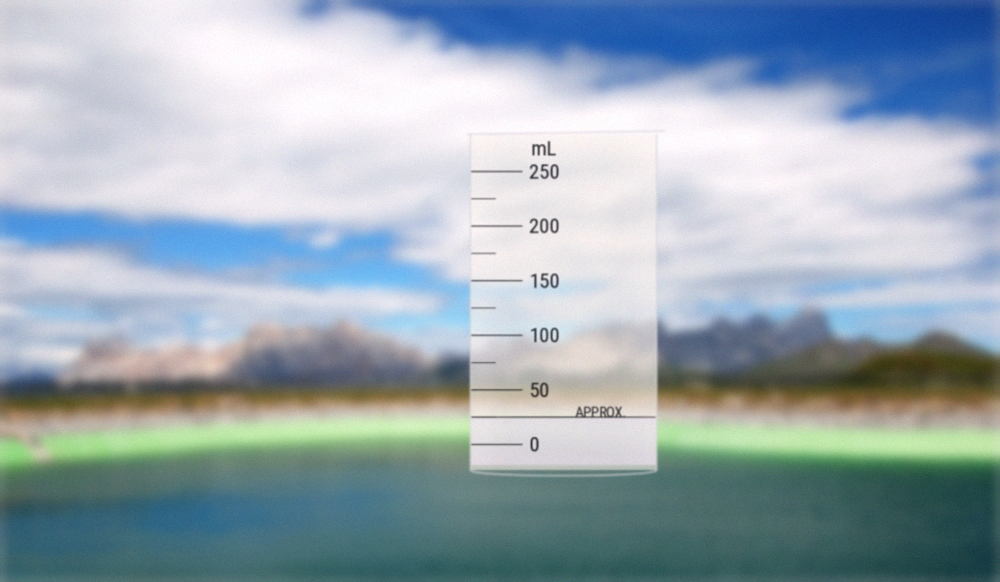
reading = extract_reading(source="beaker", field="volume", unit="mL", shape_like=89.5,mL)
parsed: 25,mL
